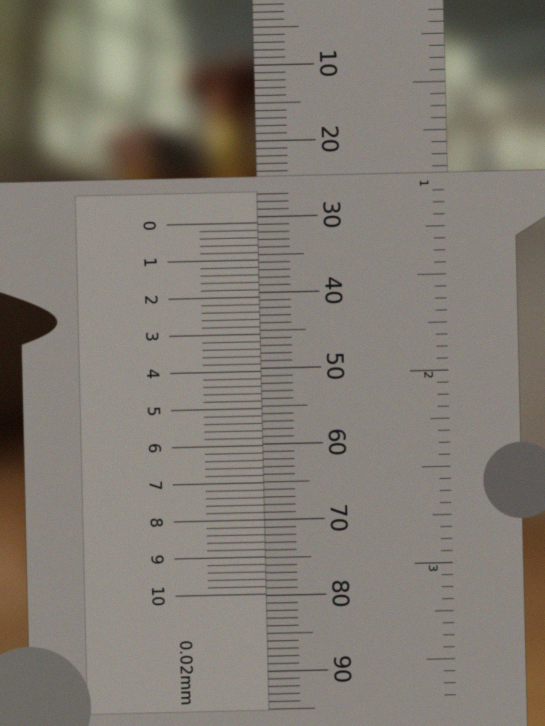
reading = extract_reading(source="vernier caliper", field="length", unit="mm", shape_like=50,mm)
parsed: 30.8,mm
